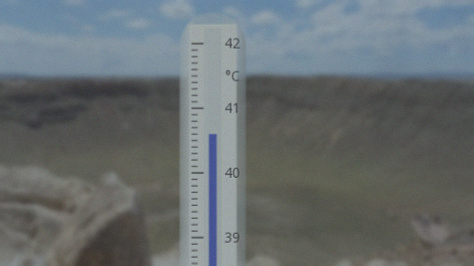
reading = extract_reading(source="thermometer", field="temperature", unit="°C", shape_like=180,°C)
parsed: 40.6,°C
